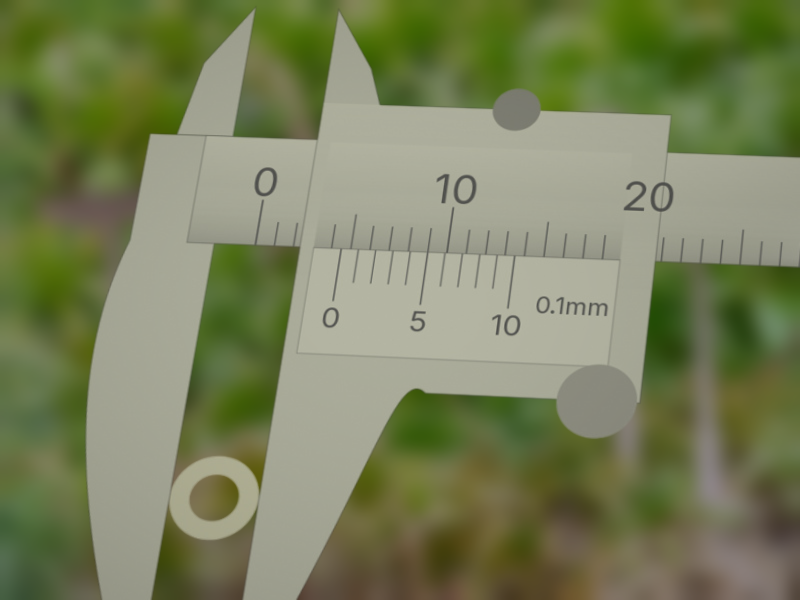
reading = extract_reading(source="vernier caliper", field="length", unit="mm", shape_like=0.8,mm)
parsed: 4.5,mm
